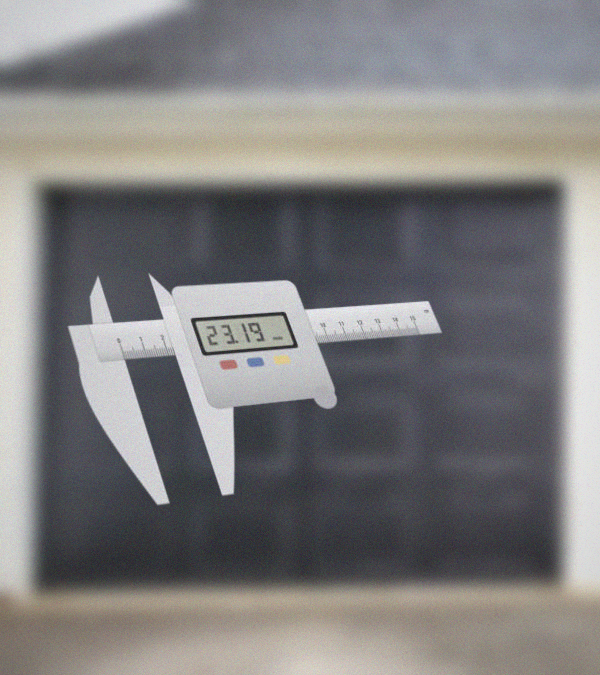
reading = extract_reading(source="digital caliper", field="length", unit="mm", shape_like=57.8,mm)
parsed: 23.19,mm
